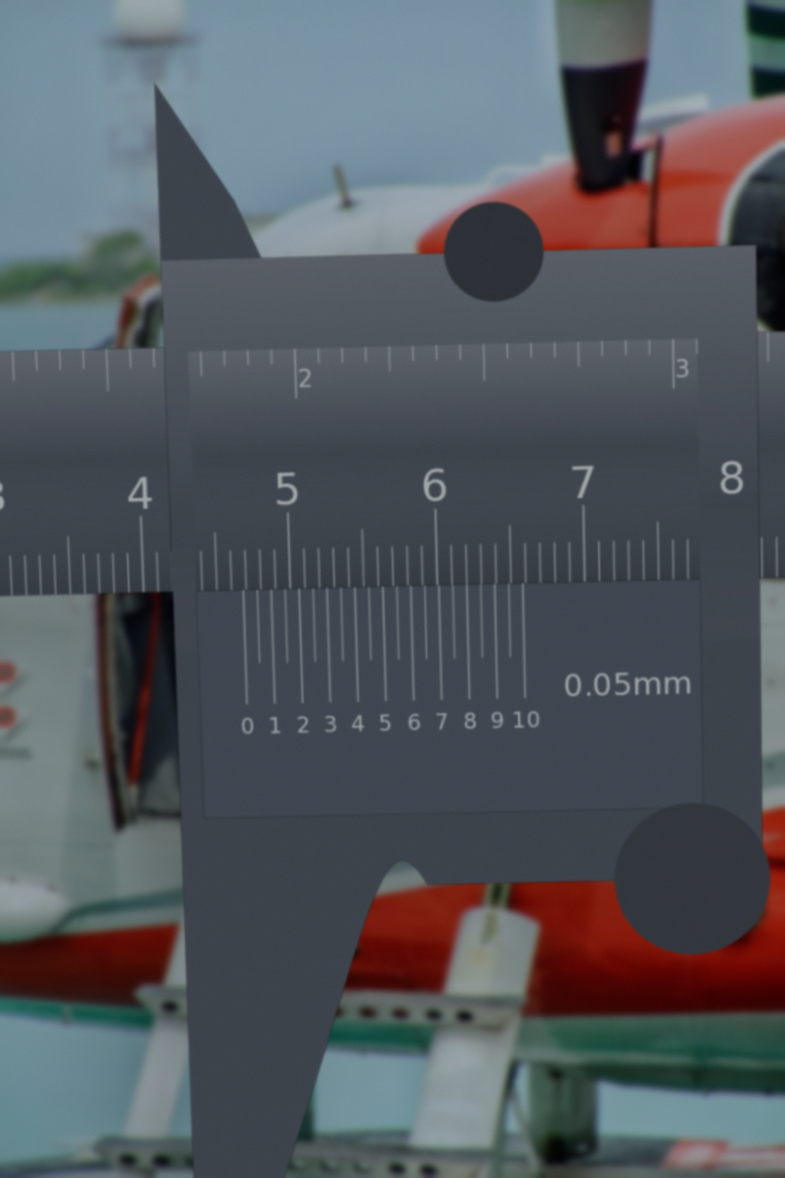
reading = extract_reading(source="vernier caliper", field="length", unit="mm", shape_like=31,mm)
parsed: 46.8,mm
